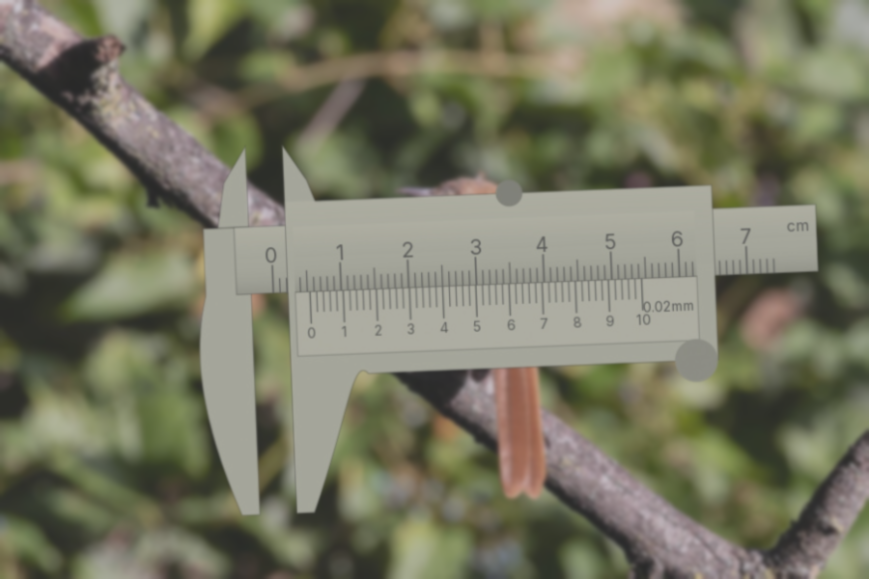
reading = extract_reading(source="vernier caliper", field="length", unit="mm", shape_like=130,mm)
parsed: 5.4,mm
